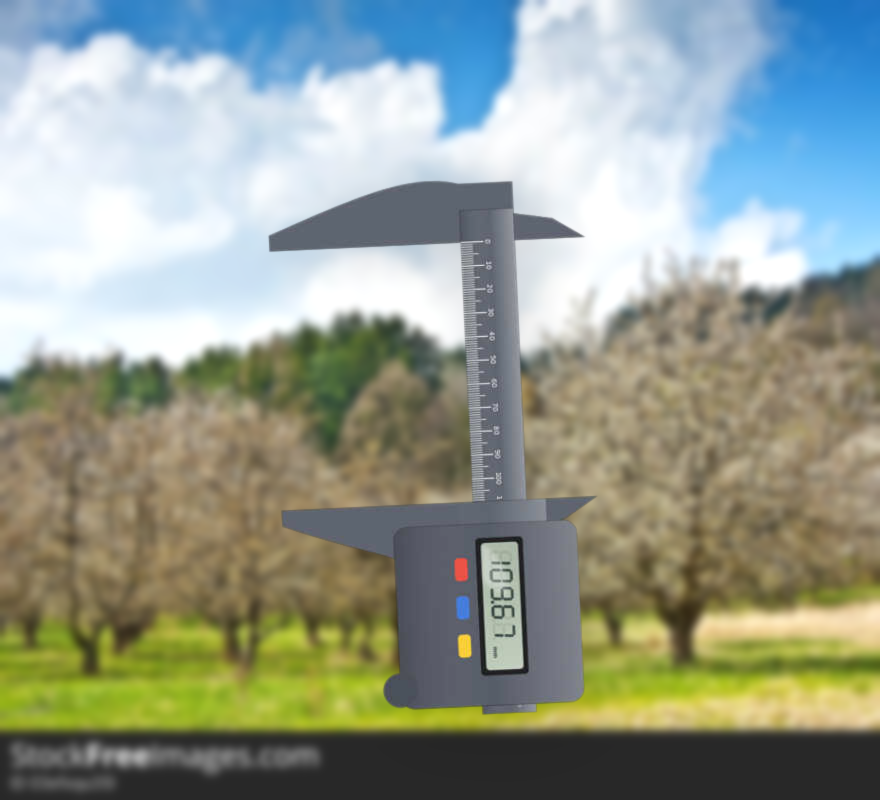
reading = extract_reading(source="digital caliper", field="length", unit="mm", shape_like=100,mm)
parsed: 109.67,mm
